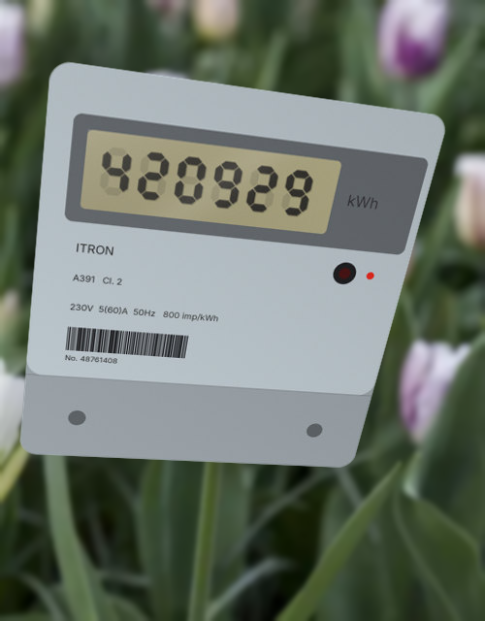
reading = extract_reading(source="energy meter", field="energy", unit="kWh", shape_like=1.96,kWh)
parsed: 420929,kWh
